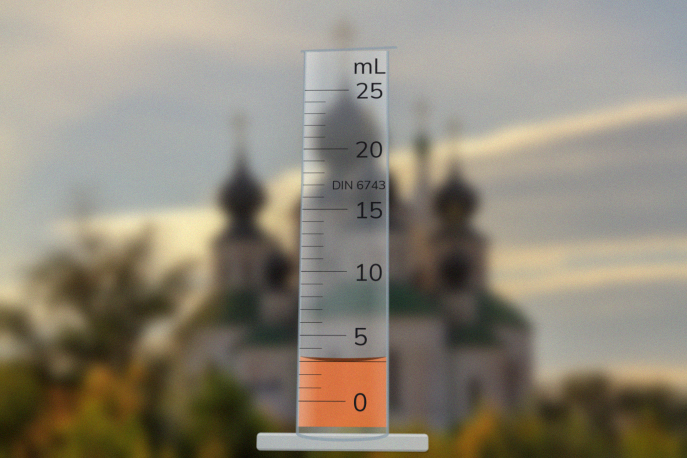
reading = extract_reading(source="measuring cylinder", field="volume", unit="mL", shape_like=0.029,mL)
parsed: 3,mL
